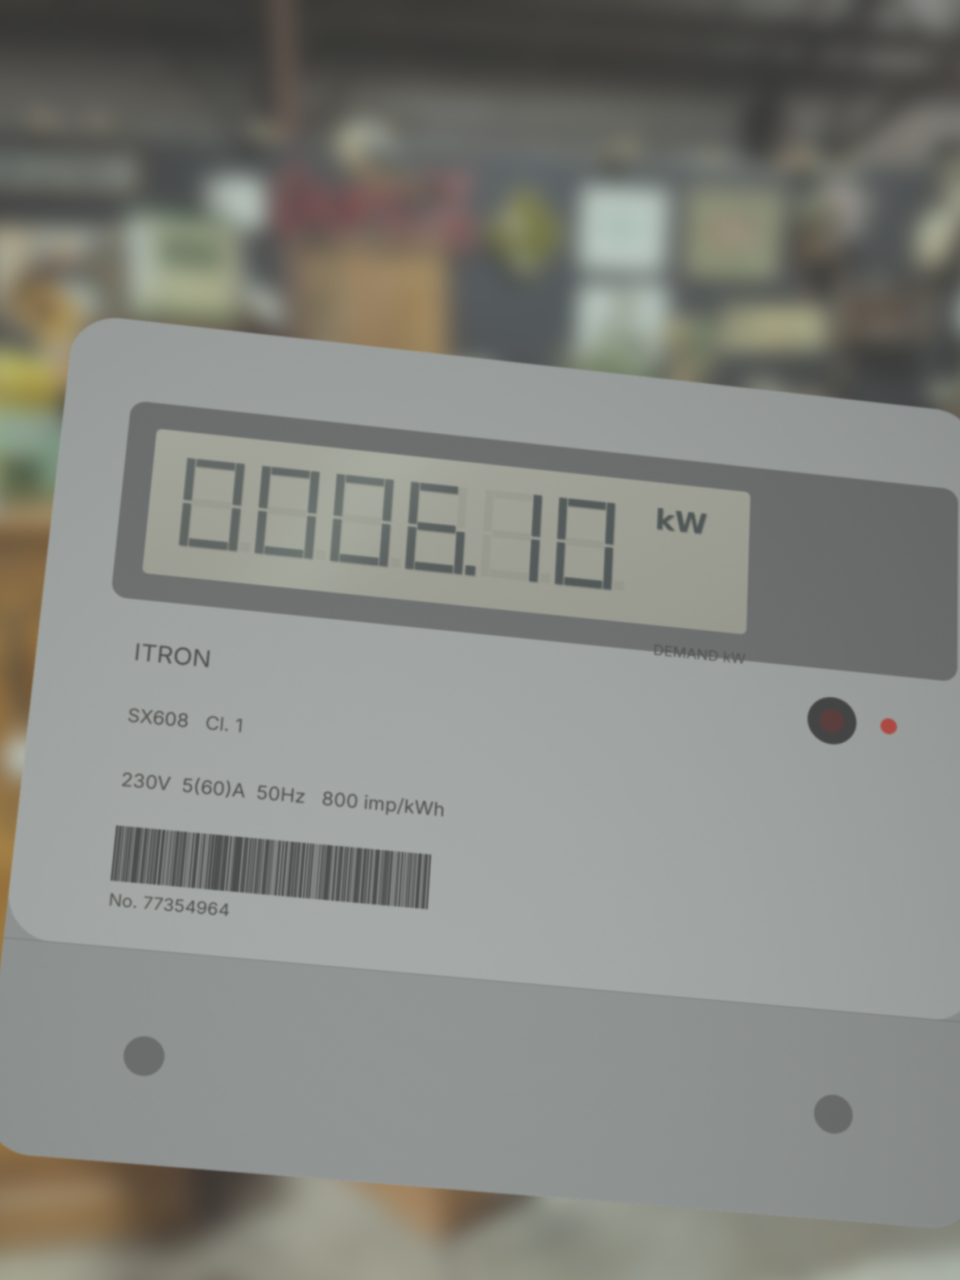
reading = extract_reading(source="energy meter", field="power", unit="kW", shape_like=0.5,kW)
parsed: 6.10,kW
